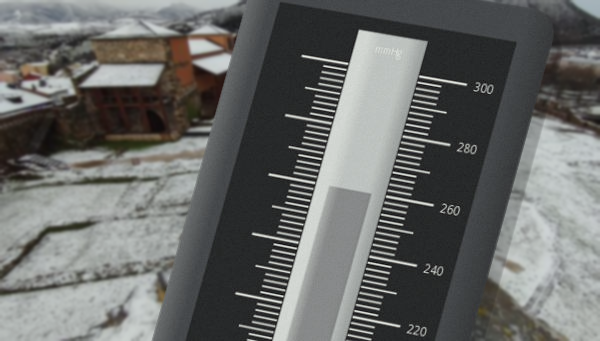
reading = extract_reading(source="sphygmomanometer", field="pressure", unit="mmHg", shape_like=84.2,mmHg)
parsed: 260,mmHg
